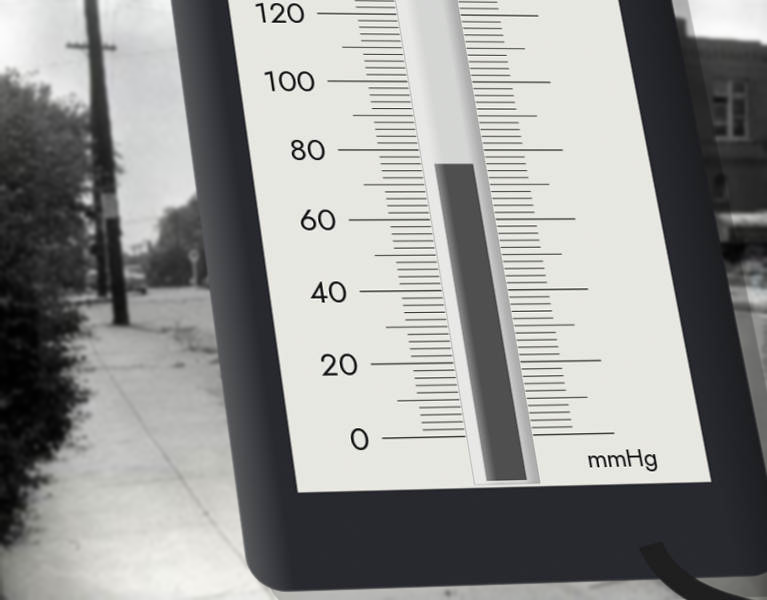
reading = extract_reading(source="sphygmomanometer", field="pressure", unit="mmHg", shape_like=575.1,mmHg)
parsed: 76,mmHg
